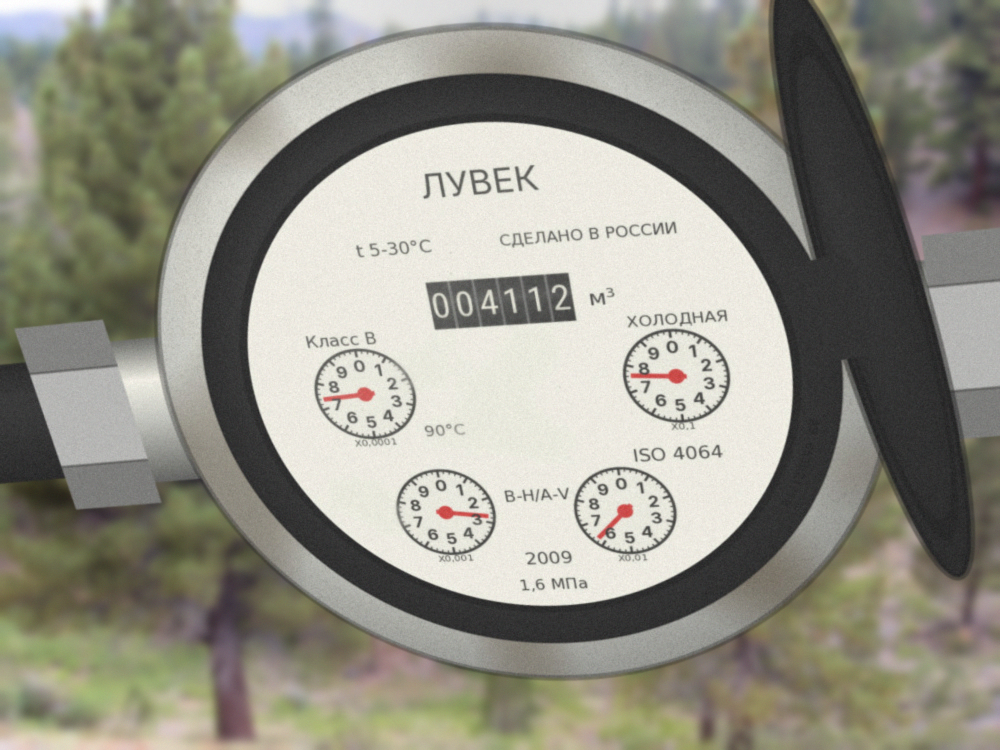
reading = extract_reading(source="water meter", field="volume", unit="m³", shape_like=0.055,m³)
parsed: 4112.7627,m³
